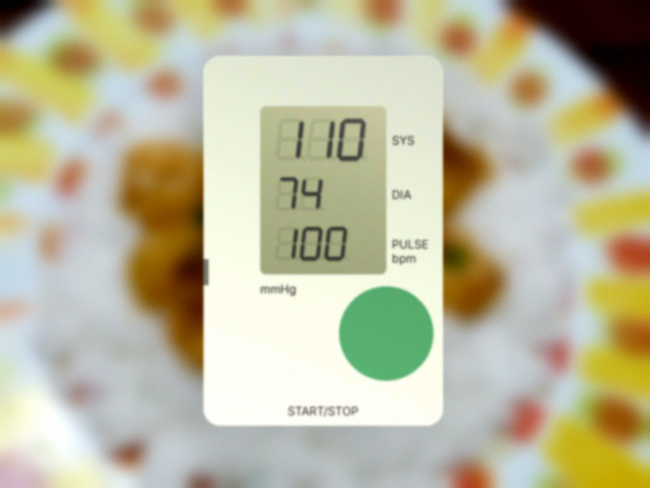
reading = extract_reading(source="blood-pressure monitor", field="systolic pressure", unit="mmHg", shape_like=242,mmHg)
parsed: 110,mmHg
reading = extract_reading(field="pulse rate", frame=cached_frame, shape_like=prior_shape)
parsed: 100,bpm
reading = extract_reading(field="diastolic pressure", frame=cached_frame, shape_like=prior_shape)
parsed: 74,mmHg
